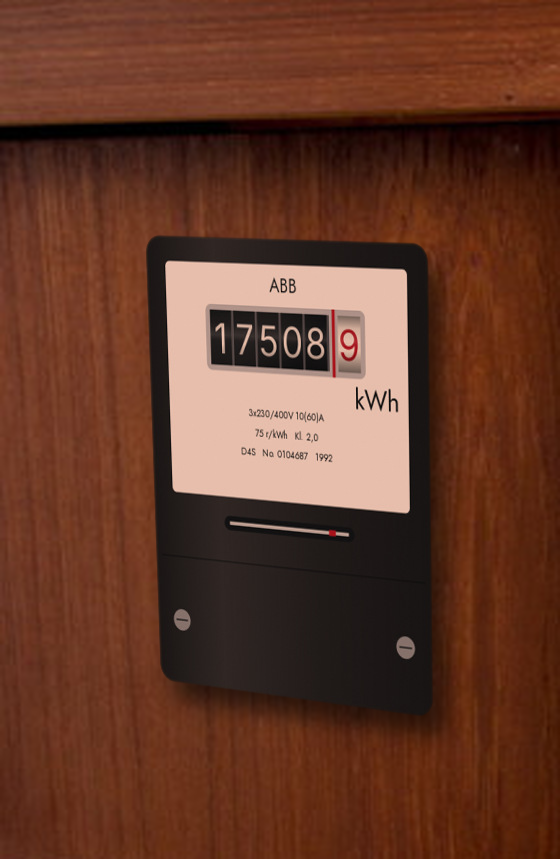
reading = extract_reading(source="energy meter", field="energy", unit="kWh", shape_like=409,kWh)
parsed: 17508.9,kWh
